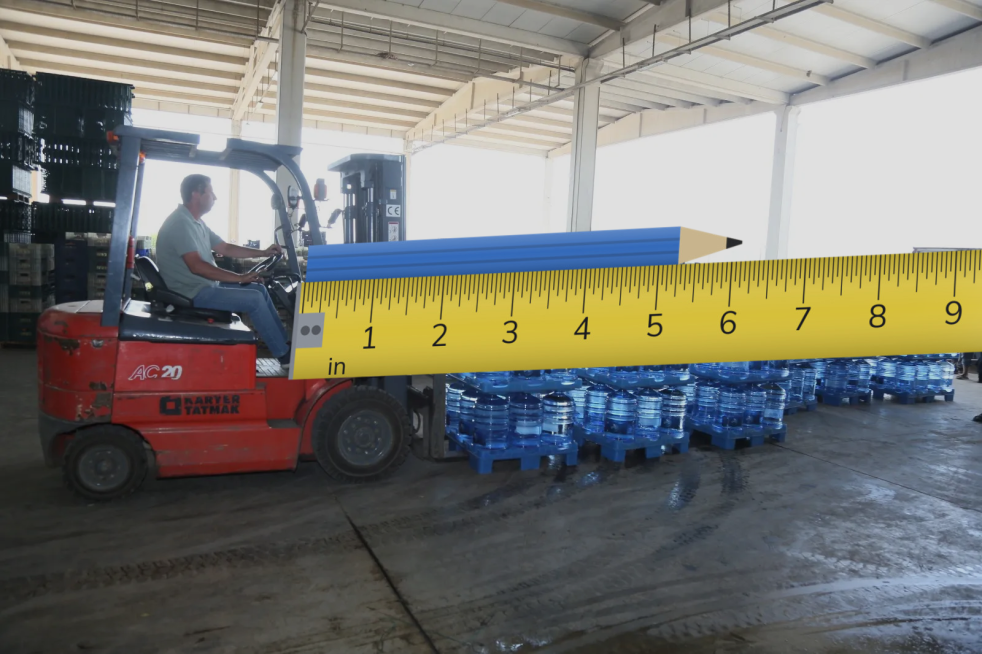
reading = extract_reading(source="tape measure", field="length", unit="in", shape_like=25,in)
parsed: 6.125,in
